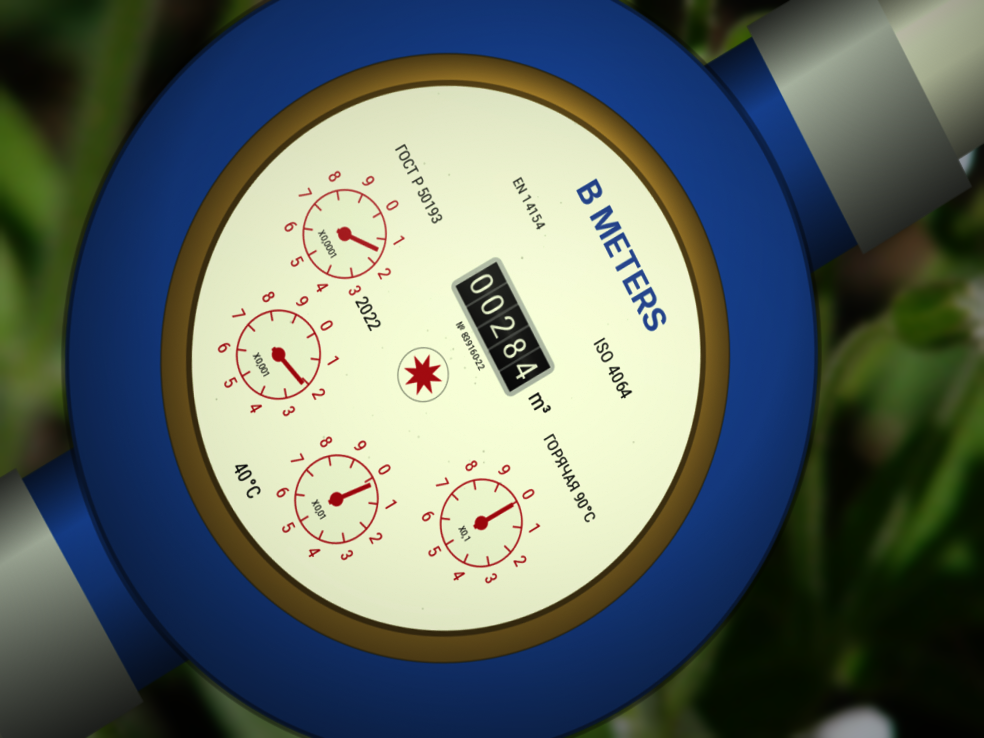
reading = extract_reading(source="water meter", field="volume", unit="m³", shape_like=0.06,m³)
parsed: 284.0021,m³
